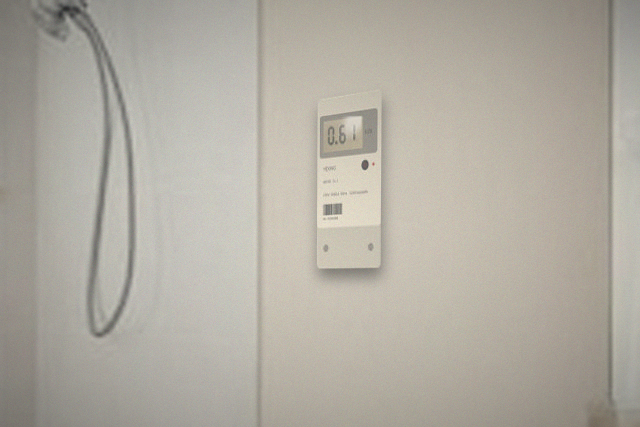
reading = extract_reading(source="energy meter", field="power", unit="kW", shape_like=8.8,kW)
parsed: 0.61,kW
